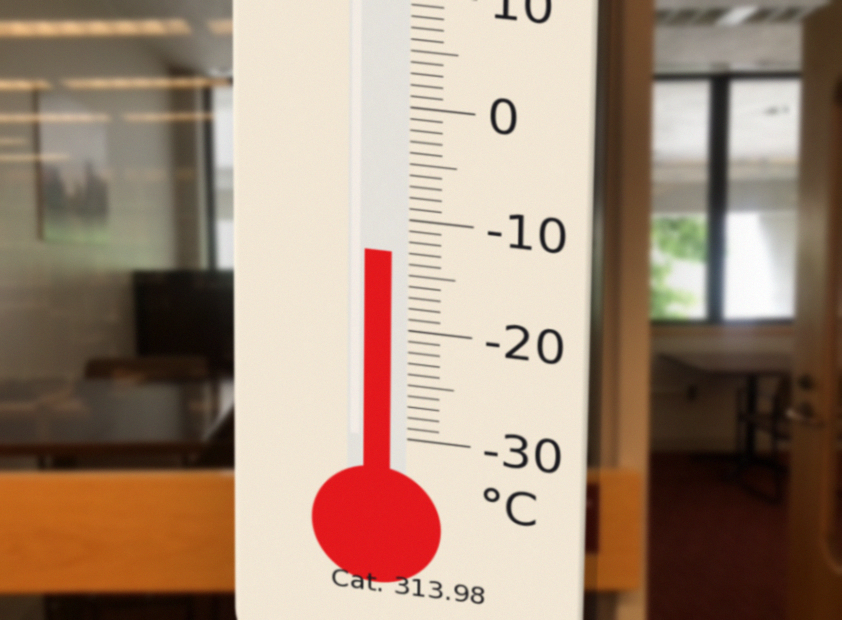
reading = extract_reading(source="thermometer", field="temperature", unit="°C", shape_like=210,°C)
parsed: -13,°C
